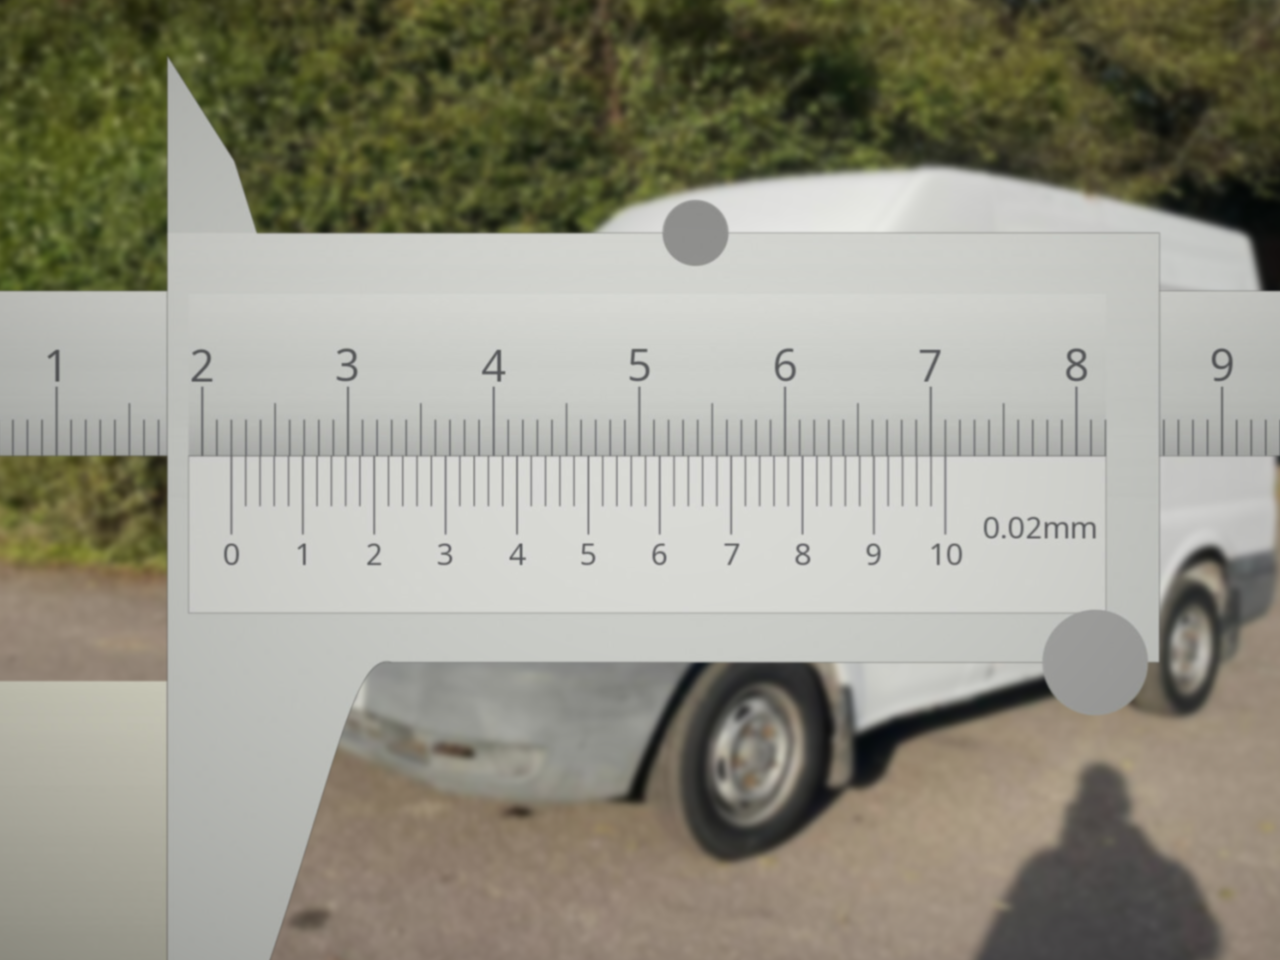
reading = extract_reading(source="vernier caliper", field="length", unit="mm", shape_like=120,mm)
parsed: 22.0,mm
